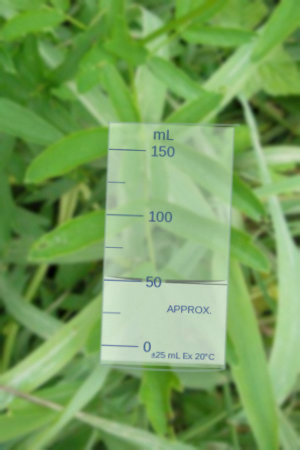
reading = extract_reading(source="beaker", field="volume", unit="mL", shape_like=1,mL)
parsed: 50,mL
